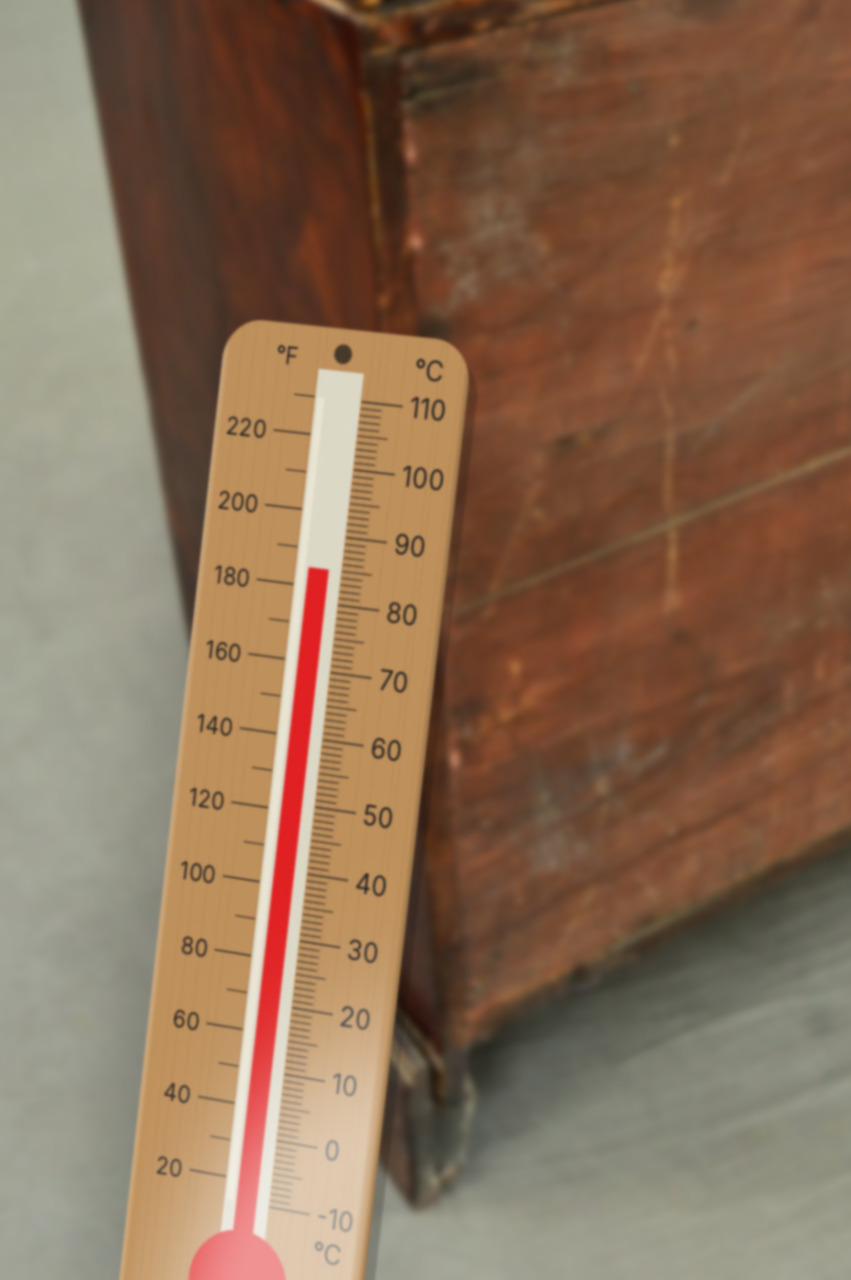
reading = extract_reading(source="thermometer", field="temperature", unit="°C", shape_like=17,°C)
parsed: 85,°C
